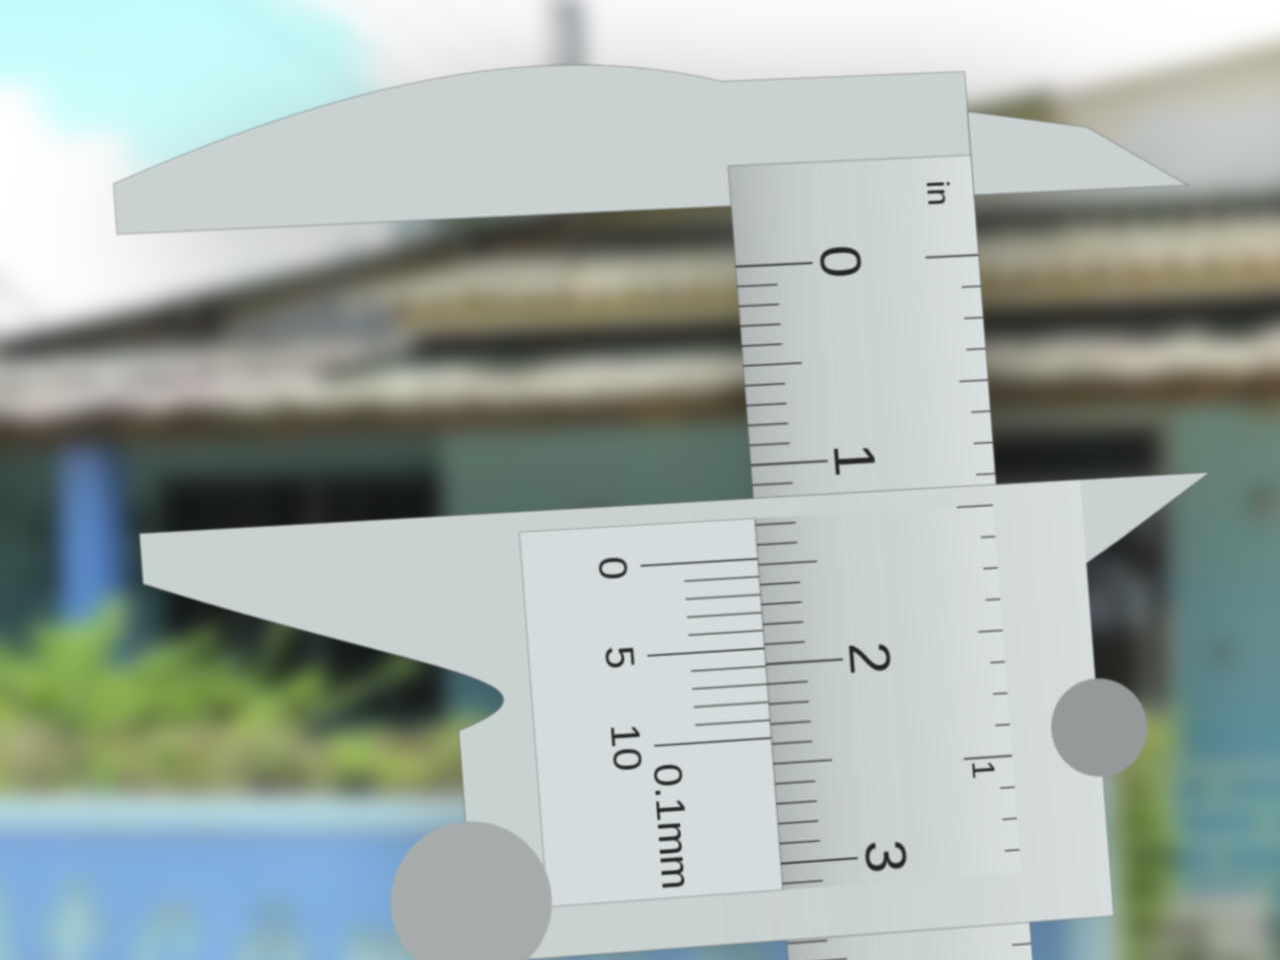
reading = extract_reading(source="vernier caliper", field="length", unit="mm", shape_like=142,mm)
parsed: 14.7,mm
